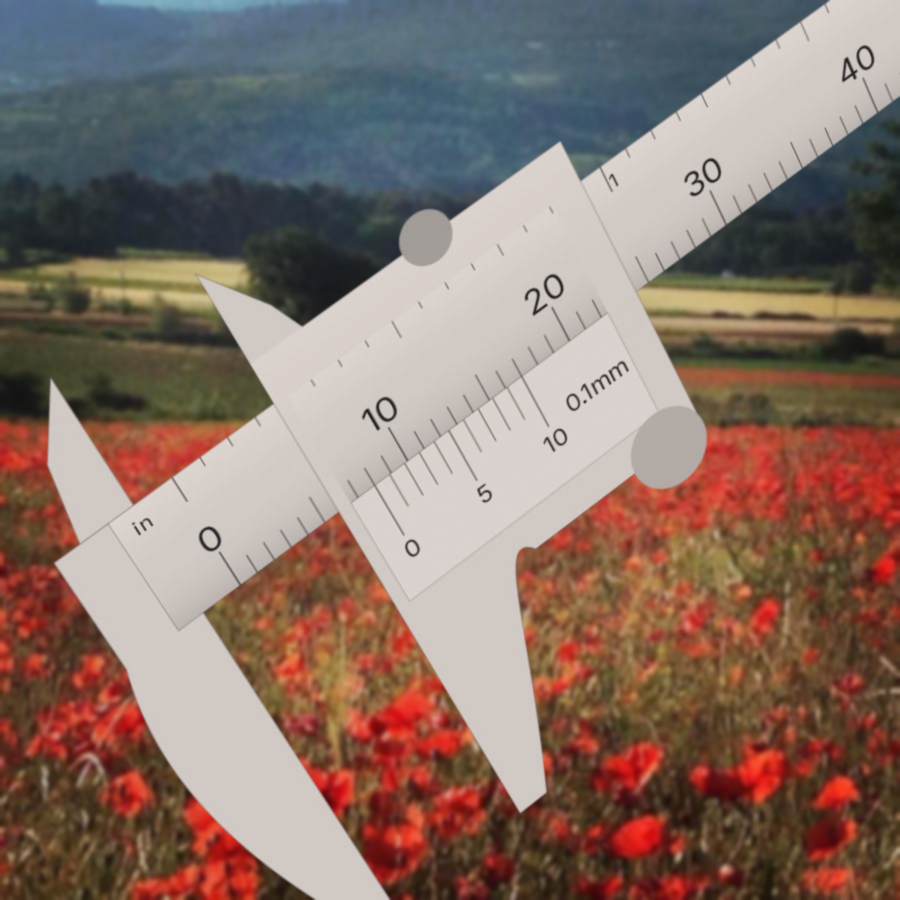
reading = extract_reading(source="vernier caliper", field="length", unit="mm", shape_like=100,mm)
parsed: 8.0,mm
